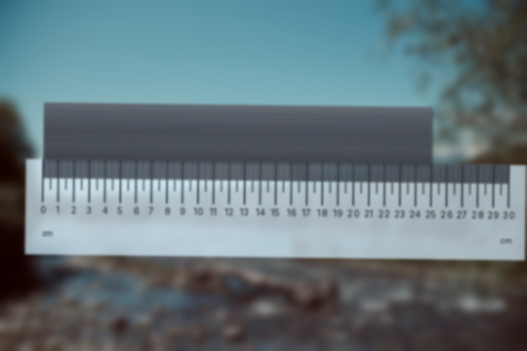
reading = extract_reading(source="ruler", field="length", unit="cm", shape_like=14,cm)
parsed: 25,cm
